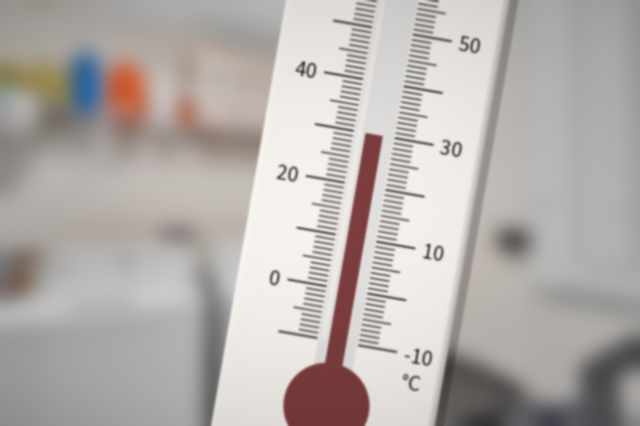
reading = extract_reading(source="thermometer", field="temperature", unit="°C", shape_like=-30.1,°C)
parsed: 30,°C
